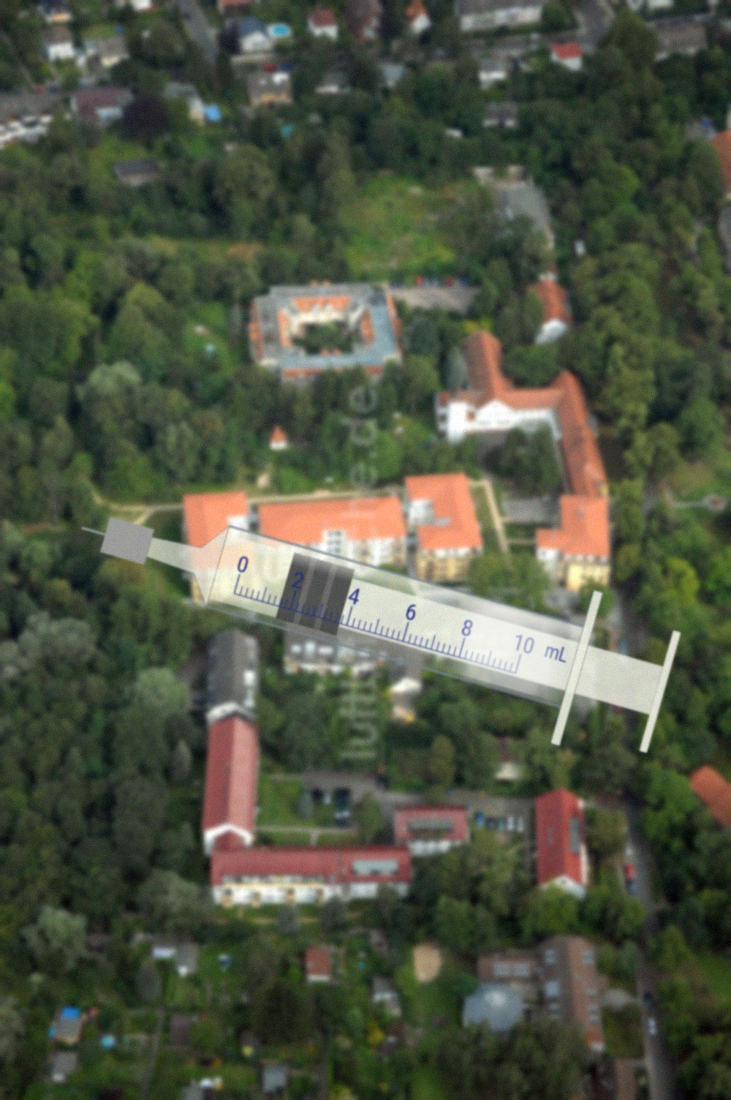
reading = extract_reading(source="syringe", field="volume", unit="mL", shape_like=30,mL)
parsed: 1.6,mL
